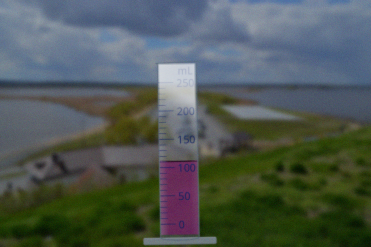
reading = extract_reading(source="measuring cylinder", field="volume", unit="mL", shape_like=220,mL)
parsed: 110,mL
